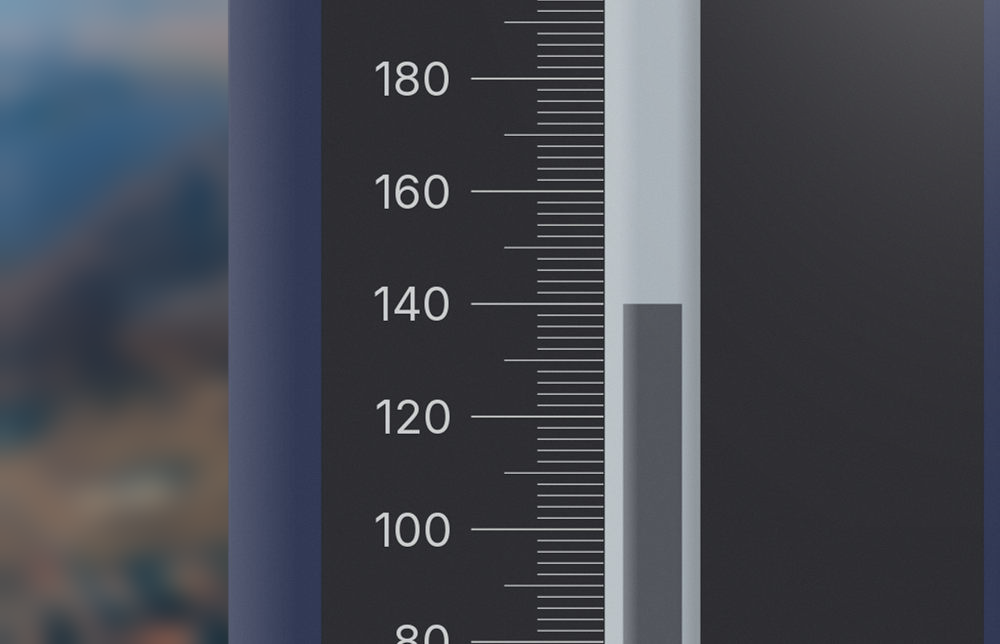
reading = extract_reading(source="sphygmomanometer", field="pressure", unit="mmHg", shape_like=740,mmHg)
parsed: 140,mmHg
